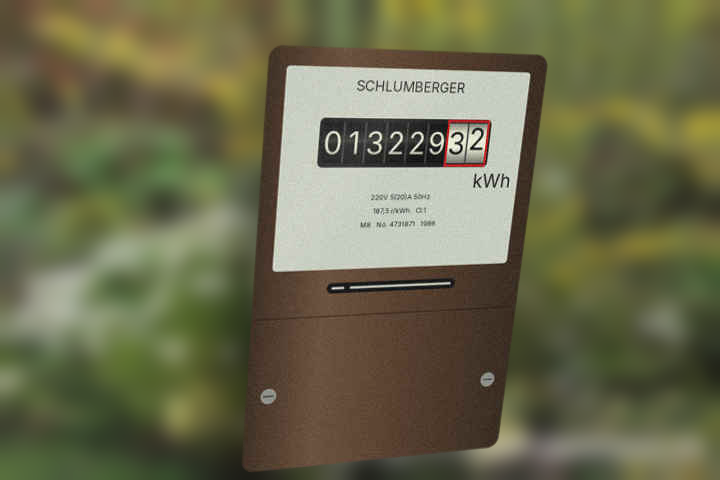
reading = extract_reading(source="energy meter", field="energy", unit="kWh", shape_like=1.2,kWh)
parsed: 13229.32,kWh
